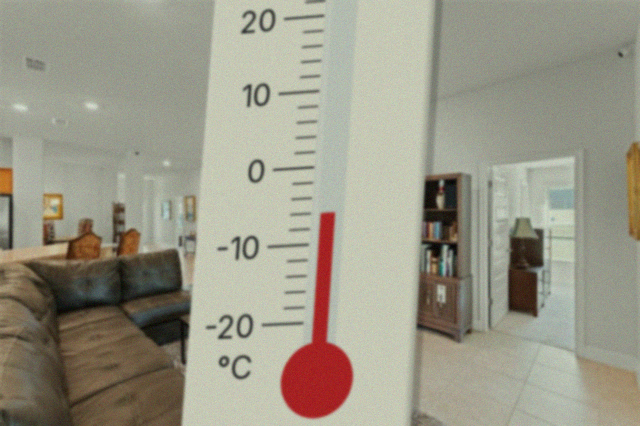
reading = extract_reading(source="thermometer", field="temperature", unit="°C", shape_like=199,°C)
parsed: -6,°C
